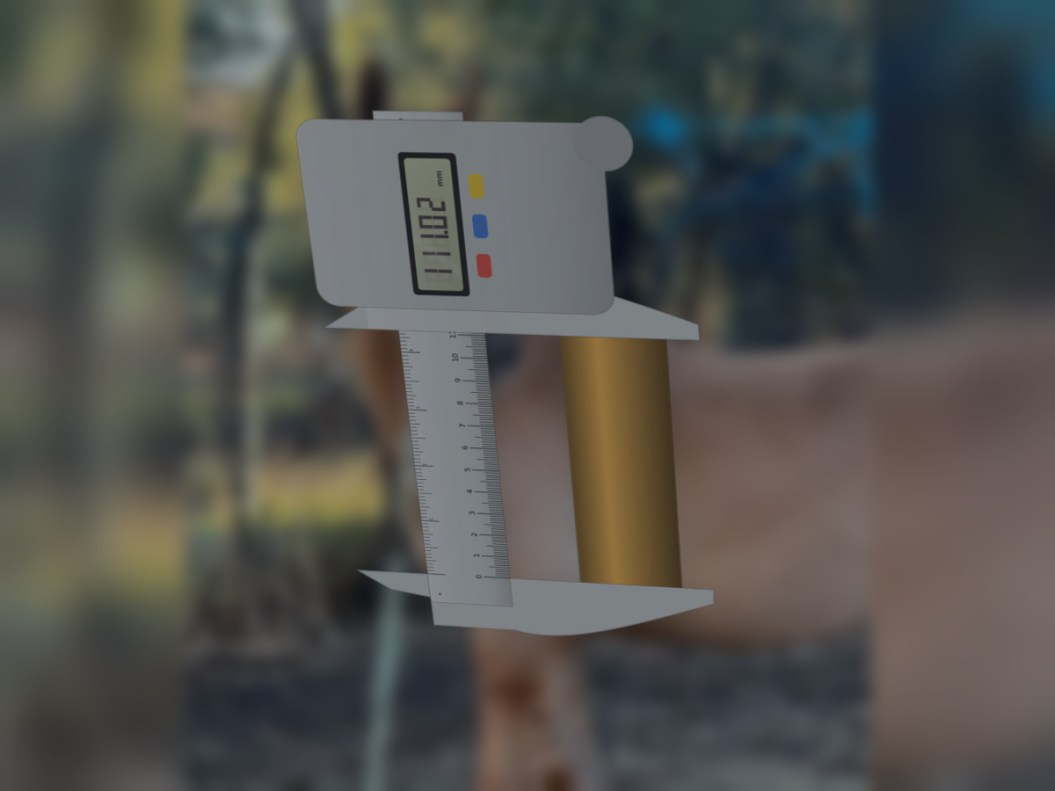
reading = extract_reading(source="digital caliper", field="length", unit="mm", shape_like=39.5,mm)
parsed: 111.02,mm
